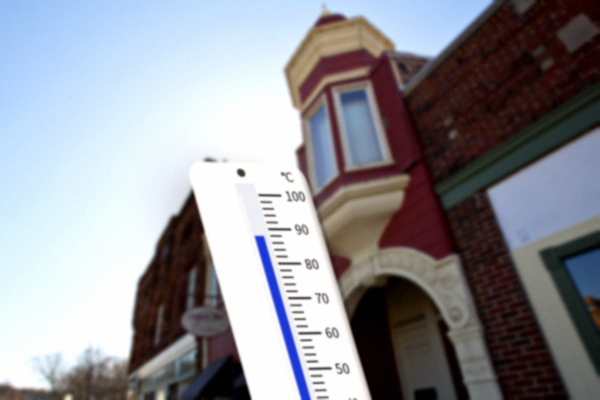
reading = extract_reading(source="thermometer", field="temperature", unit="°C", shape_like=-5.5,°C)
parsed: 88,°C
